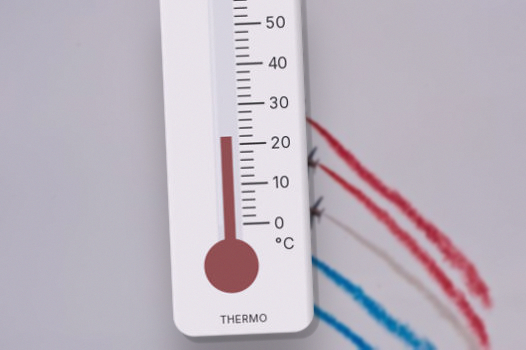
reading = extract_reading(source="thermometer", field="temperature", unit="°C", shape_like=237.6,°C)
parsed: 22,°C
